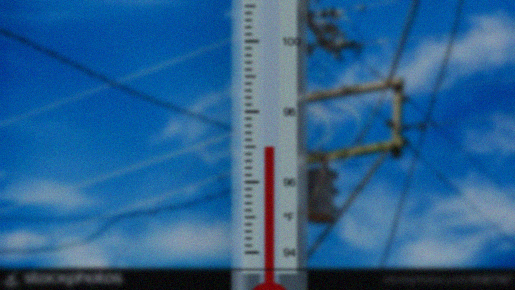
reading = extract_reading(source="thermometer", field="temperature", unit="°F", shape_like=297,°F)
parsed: 97,°F
